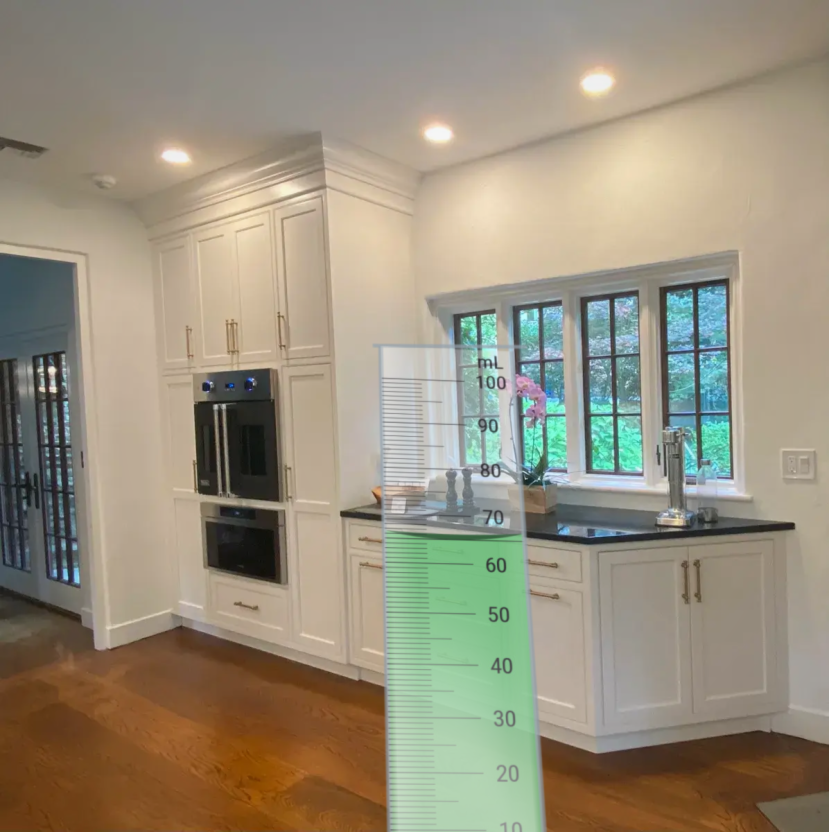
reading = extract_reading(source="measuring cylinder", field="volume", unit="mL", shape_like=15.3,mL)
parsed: 65,mL
